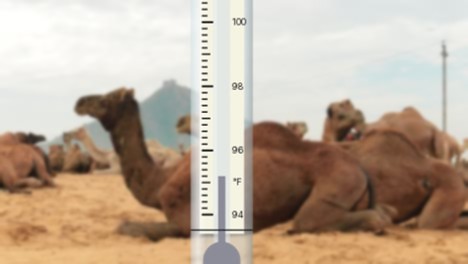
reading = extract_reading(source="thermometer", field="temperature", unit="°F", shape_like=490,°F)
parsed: 95.2,°F
